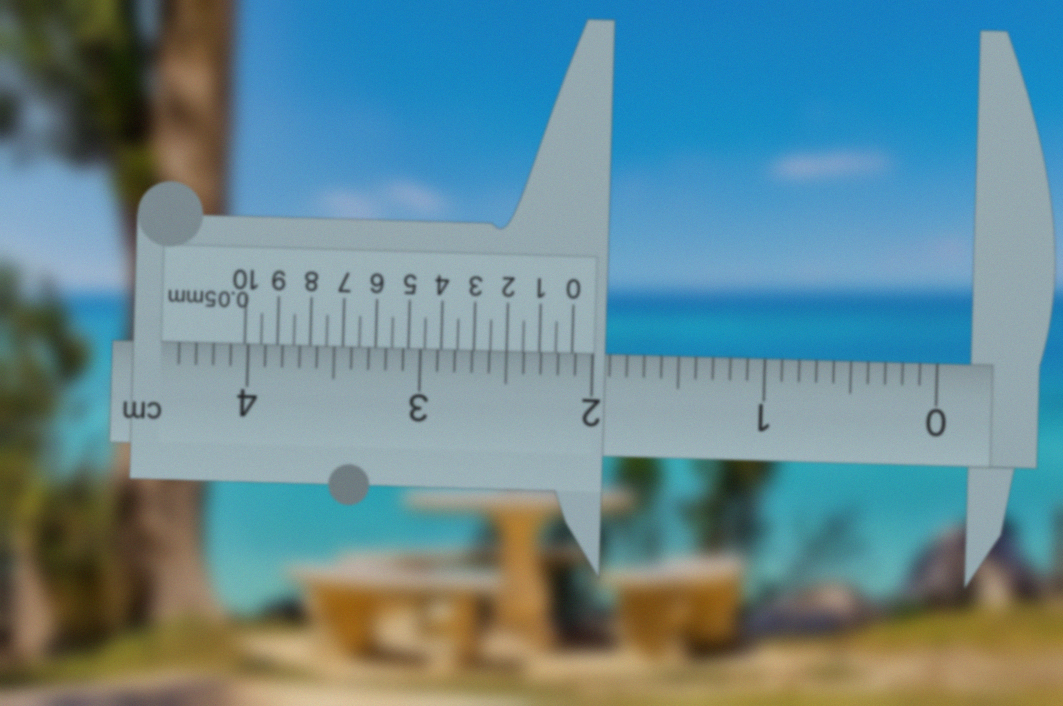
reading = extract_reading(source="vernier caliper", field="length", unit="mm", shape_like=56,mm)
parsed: 21.2,mm
